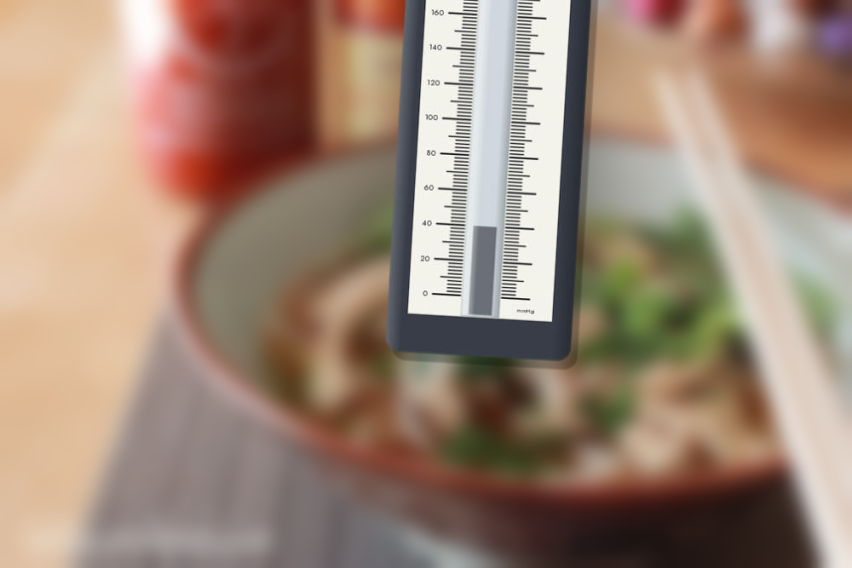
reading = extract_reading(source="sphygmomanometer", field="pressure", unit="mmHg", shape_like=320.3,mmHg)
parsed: 40,mmHg
